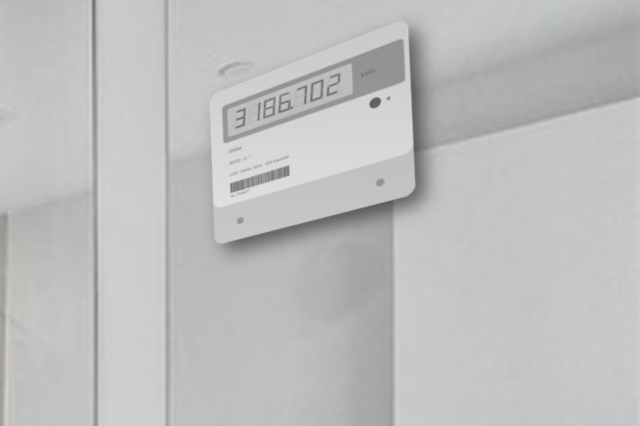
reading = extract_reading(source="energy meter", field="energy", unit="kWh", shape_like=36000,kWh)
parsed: 3186.702,kWh
